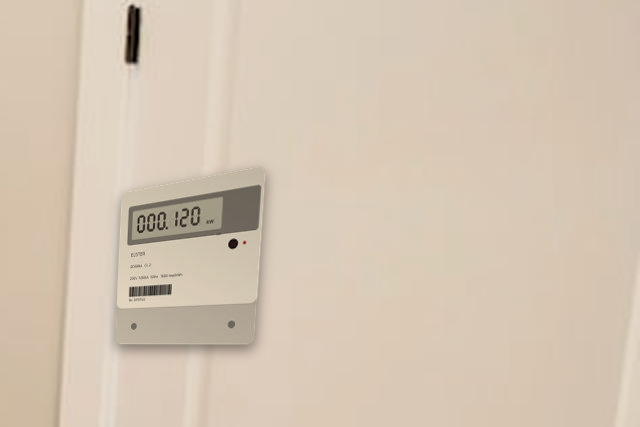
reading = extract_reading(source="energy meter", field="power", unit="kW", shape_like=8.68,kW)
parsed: 0.120,kW
